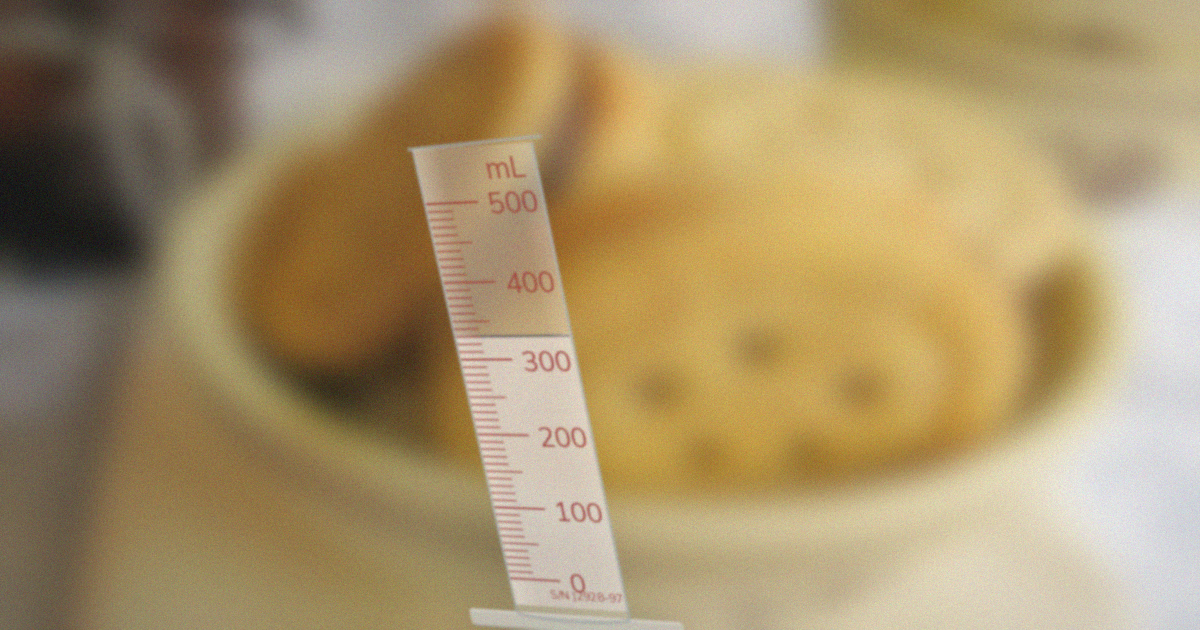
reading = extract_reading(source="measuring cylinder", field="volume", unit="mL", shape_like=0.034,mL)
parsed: 330,mL
